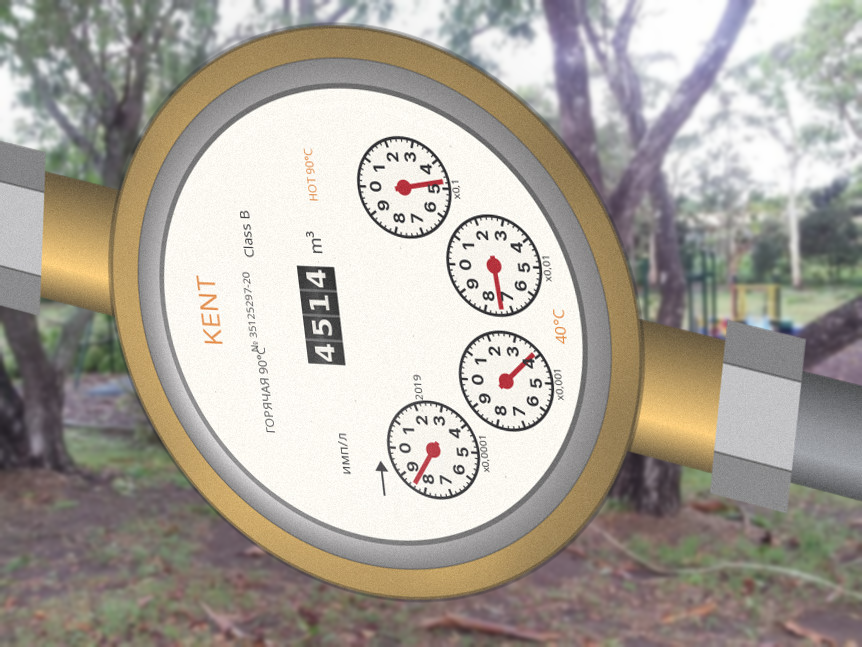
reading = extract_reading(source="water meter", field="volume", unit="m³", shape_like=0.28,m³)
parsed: 4514.4738,m³
